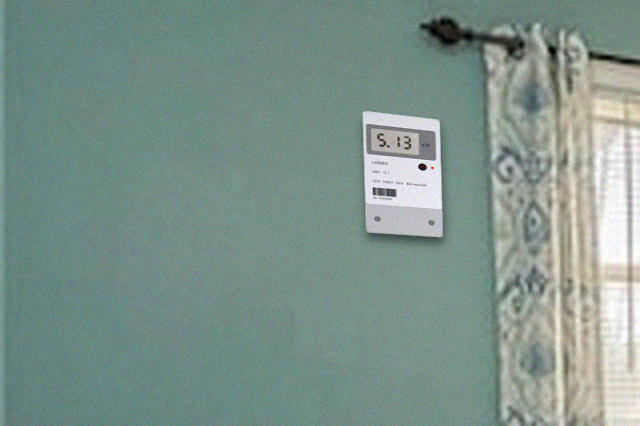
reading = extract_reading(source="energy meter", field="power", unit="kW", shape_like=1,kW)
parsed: 5.13,kW
